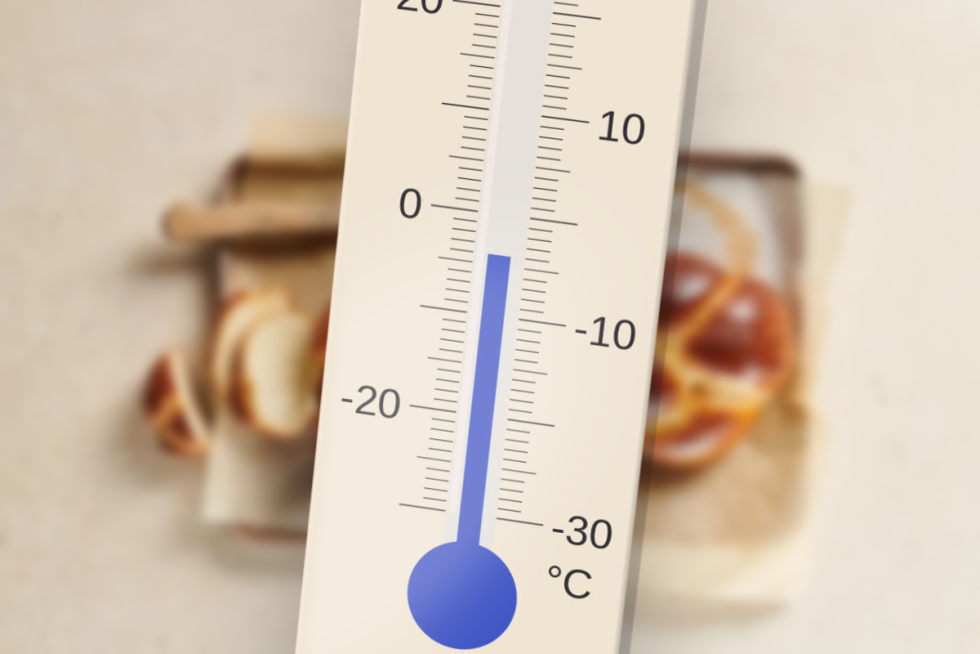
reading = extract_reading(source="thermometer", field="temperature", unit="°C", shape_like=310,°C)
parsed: -4,°C
